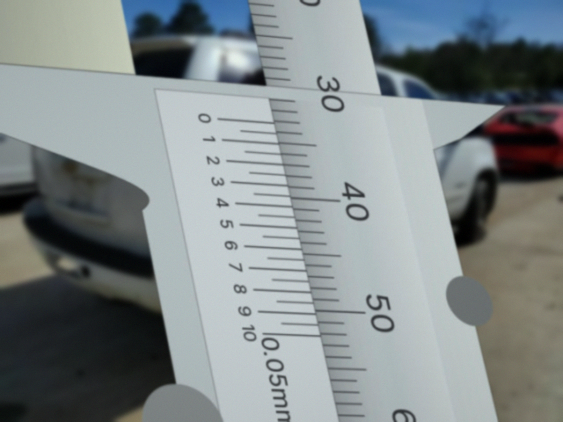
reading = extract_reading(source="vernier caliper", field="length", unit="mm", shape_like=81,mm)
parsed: 33.2,mm
